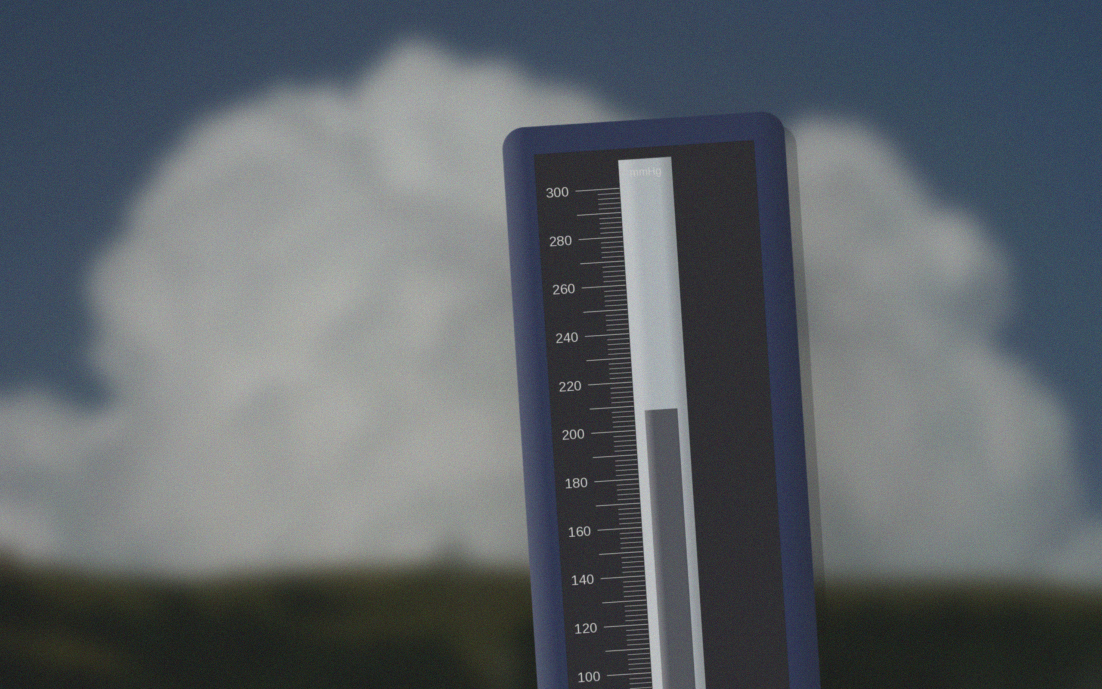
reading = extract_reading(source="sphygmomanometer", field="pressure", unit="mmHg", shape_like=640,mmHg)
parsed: 208,mmHg
